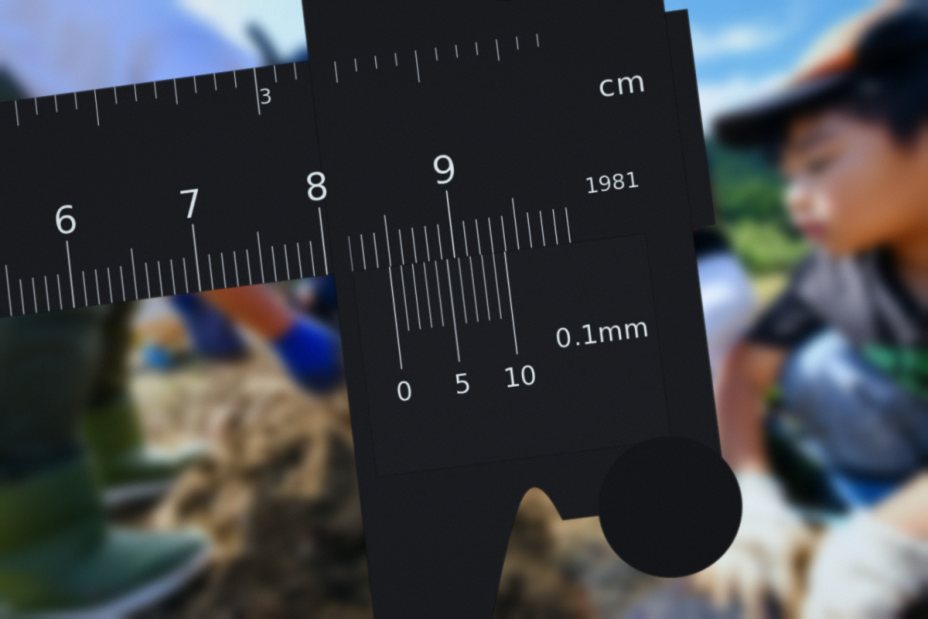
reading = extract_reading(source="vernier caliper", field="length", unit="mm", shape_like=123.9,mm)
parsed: 84.9,mm
